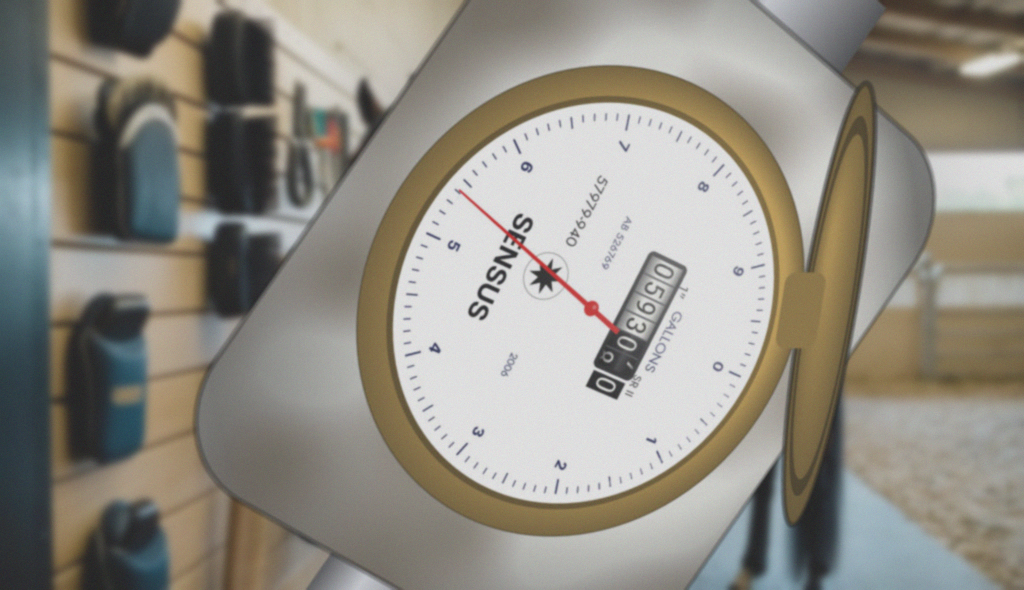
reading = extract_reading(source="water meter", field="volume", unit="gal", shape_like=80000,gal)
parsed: 593075.4,gal
